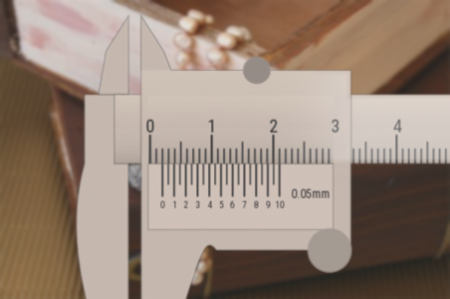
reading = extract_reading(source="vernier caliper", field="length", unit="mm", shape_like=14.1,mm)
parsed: 2.0,mm
